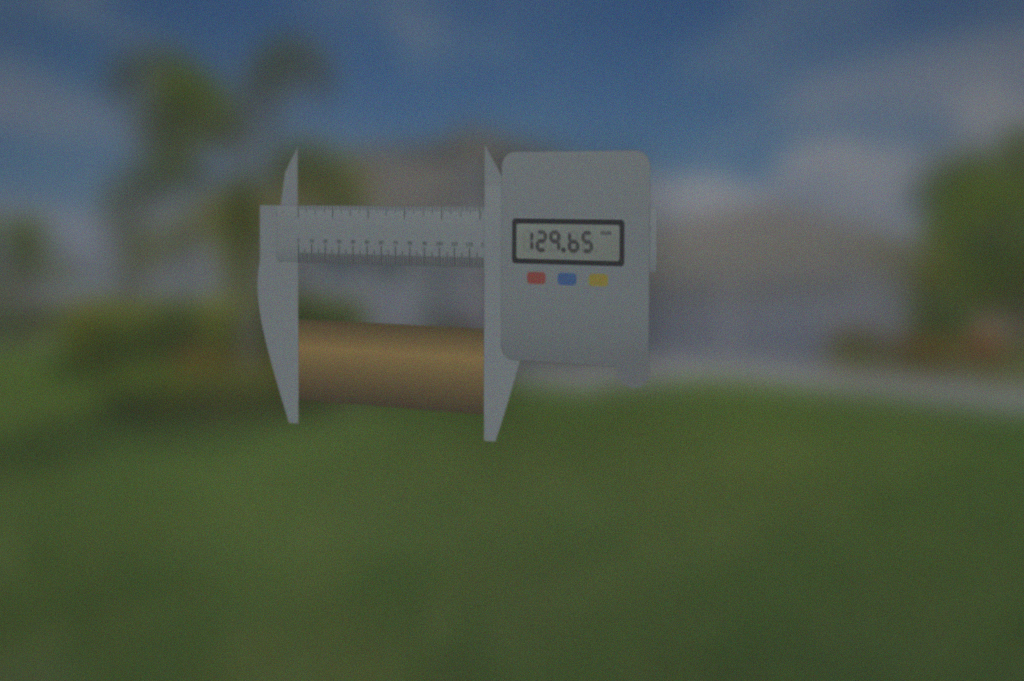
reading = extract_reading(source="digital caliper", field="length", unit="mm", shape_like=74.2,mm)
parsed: 129.65,mm
